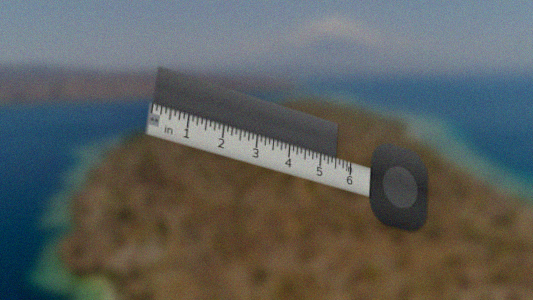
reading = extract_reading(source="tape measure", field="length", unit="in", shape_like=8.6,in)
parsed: 5.5,in
